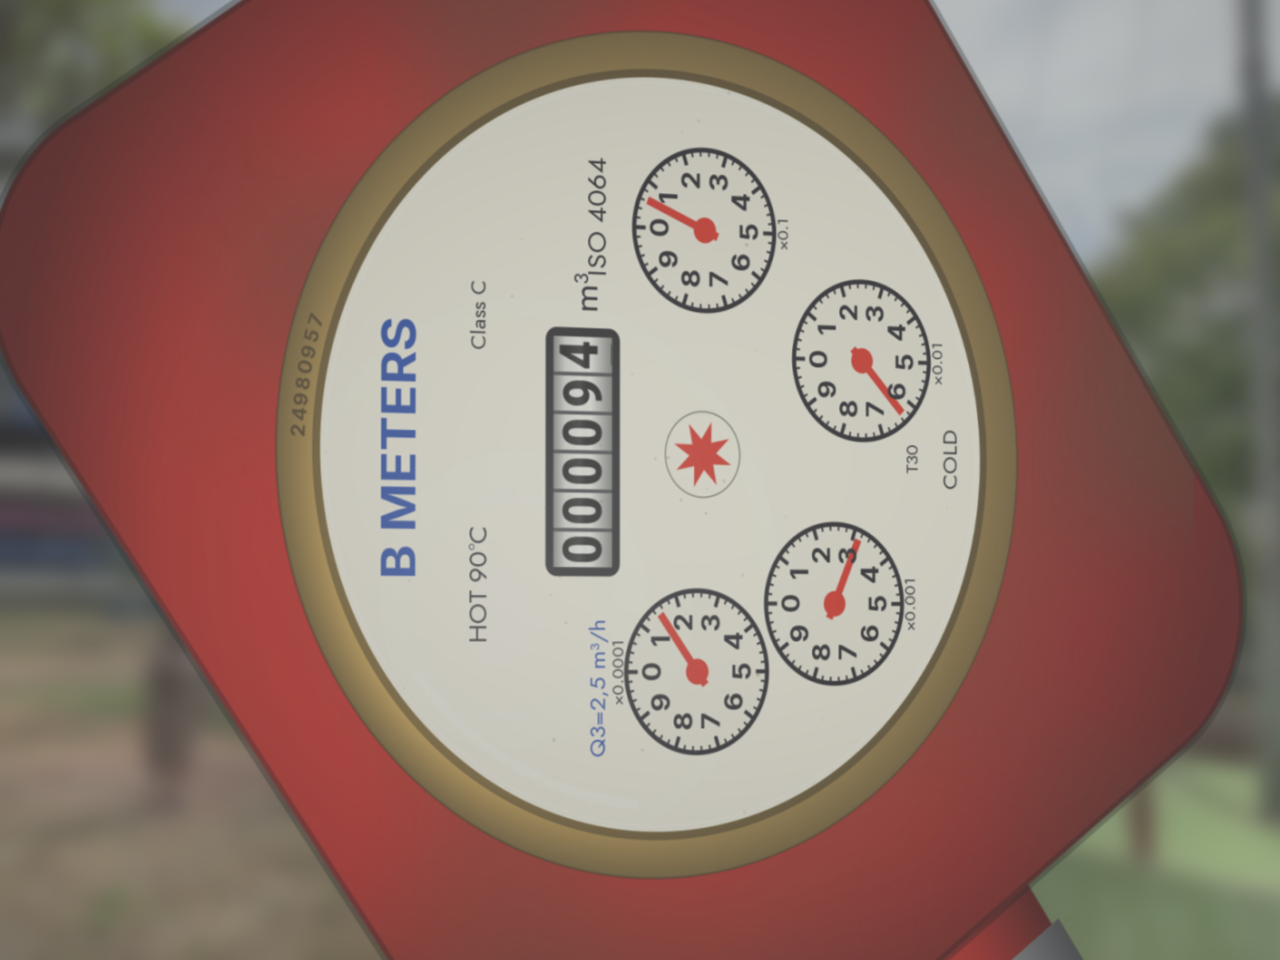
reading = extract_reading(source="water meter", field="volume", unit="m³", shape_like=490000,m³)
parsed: 94.0631,m³
